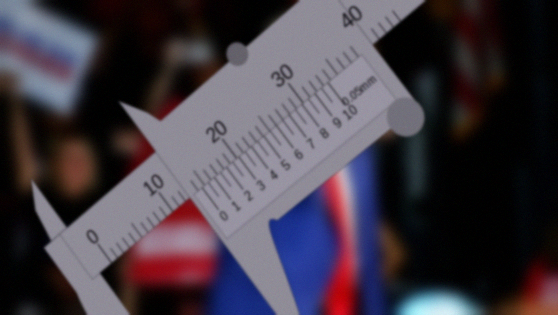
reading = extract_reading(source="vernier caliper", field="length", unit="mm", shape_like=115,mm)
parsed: 14.6,mm
